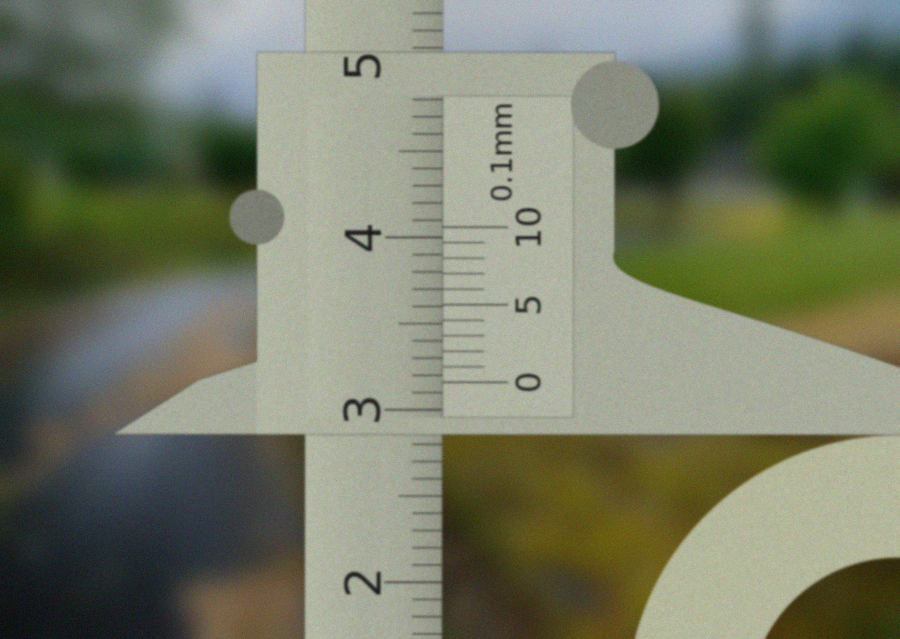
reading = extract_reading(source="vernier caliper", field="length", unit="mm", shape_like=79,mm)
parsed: 31.6,mm
